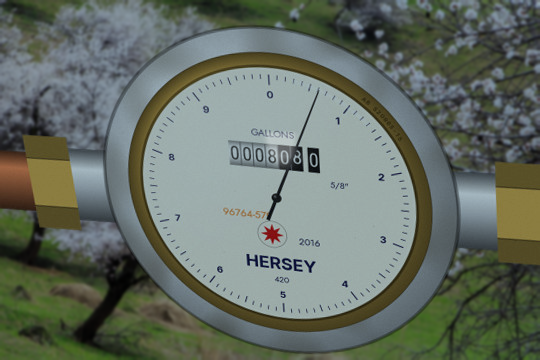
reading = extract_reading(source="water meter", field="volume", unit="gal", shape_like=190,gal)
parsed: 8080.6,gal
